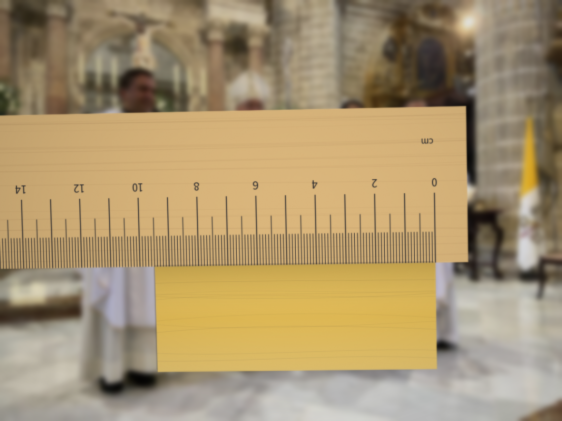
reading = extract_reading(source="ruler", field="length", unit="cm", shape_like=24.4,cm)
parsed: 9.5,cm
